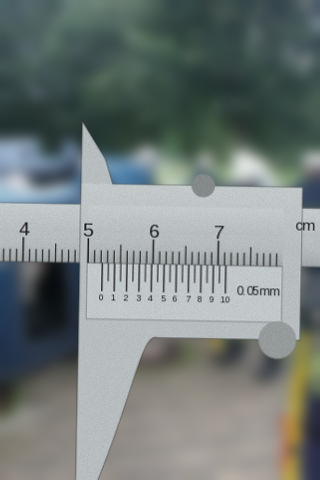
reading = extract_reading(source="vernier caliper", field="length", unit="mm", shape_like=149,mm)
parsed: 52.2,mm
